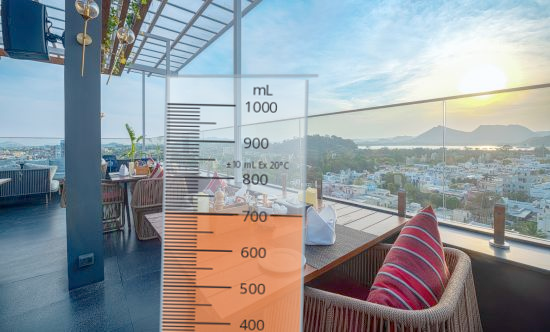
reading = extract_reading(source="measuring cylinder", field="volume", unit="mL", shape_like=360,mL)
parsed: 700,mL
